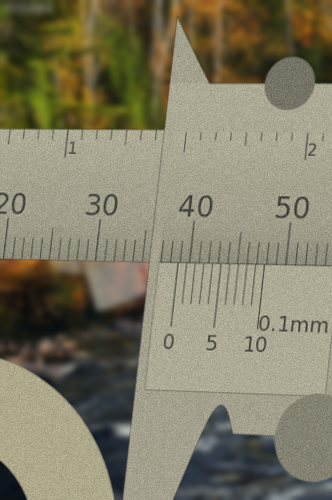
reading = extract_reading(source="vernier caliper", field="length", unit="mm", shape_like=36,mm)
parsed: 38.8,mm
